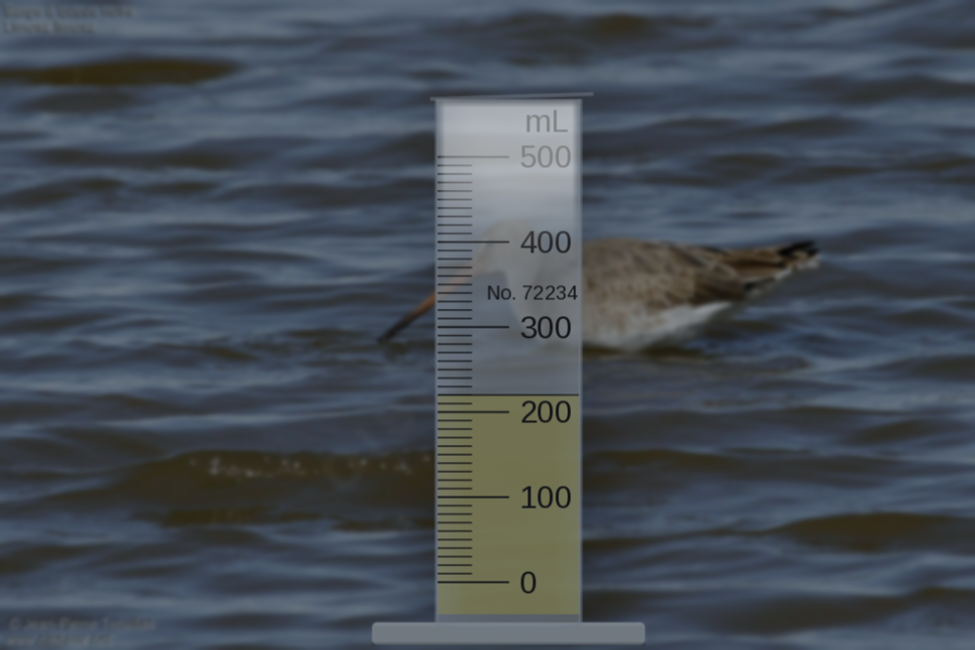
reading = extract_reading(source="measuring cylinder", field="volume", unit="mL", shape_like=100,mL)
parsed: 220,mL
